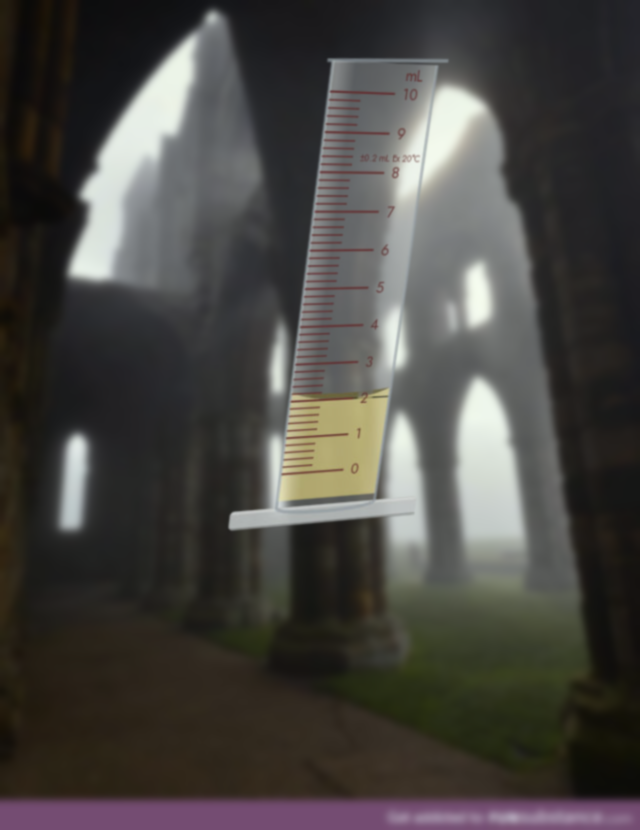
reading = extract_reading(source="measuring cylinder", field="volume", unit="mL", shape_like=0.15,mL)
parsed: 2,mL
